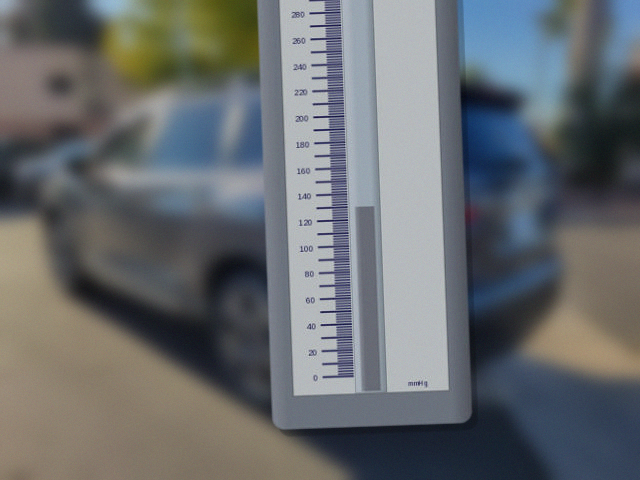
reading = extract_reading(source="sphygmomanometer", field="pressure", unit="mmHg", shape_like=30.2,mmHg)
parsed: 130,mmHg
